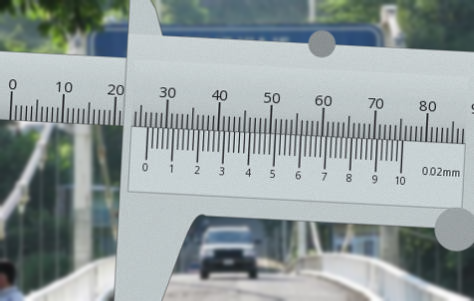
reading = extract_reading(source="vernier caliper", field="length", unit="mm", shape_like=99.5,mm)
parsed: 26.5,mm
